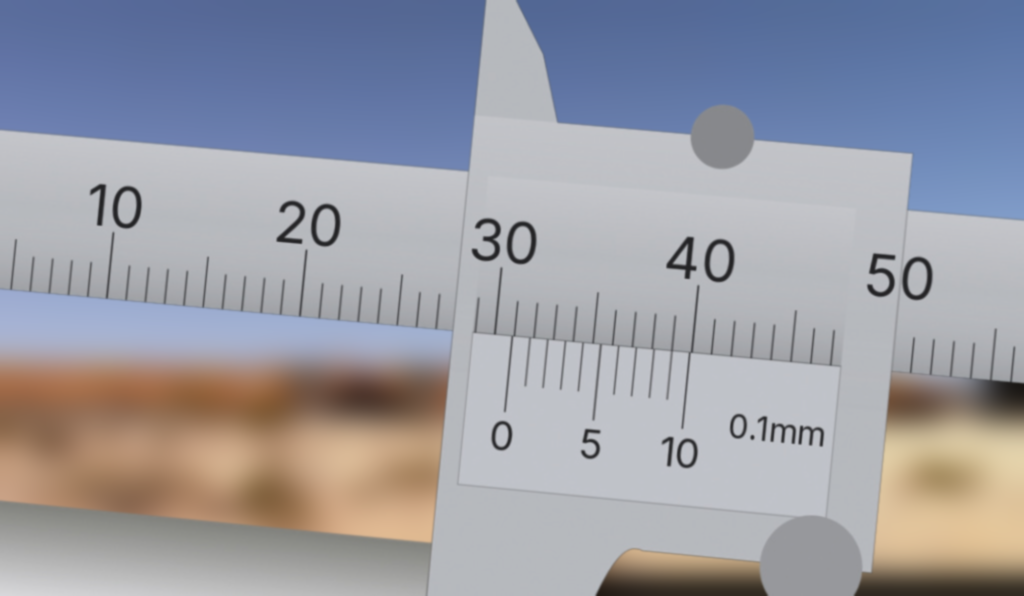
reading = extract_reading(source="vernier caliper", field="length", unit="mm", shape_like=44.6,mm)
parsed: 30.9,mm
